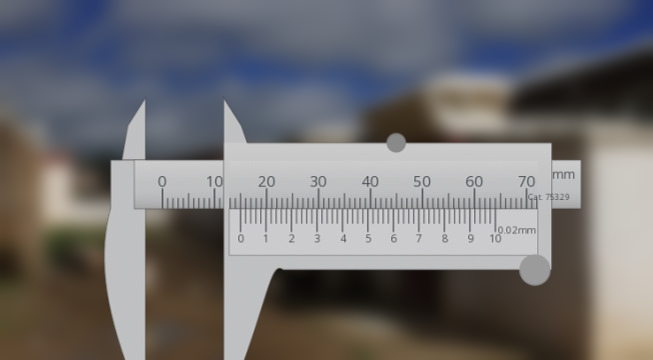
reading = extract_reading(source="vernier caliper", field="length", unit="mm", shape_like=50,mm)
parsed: 15.0,mm
